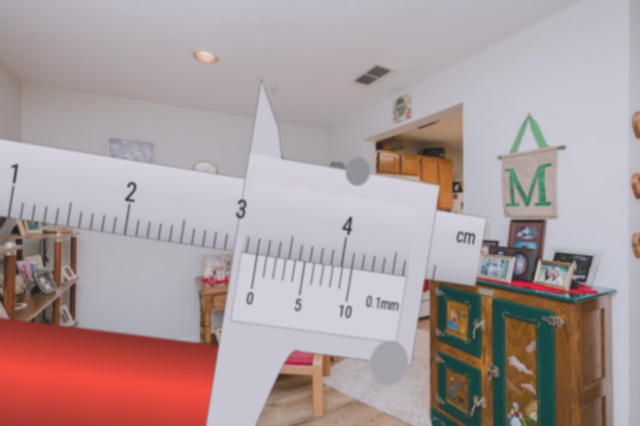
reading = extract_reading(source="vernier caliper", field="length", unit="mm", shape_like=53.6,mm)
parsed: 32.0,mm
